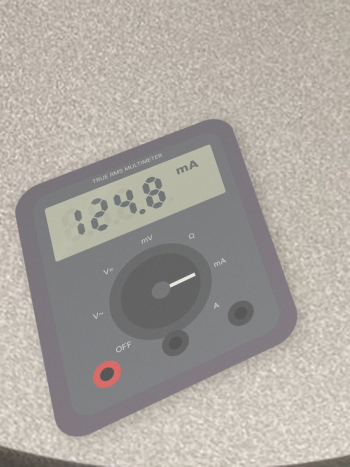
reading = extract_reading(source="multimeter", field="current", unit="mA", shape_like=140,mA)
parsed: 124.8,mA
